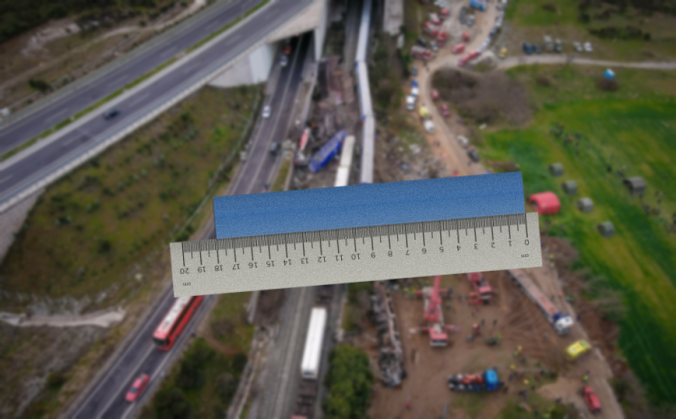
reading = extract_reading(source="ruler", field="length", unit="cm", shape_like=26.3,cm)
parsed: 18,cm
